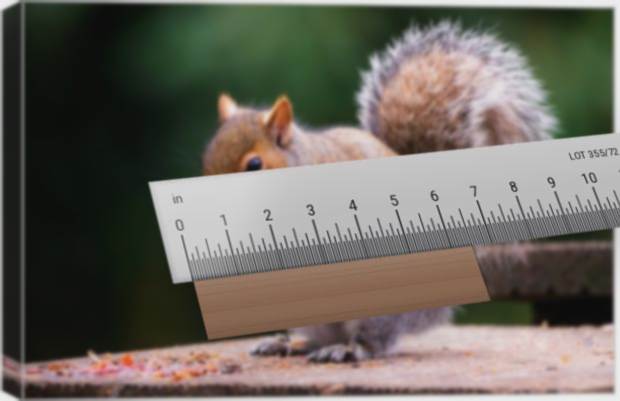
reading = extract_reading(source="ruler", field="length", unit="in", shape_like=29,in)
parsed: 6.5,in
